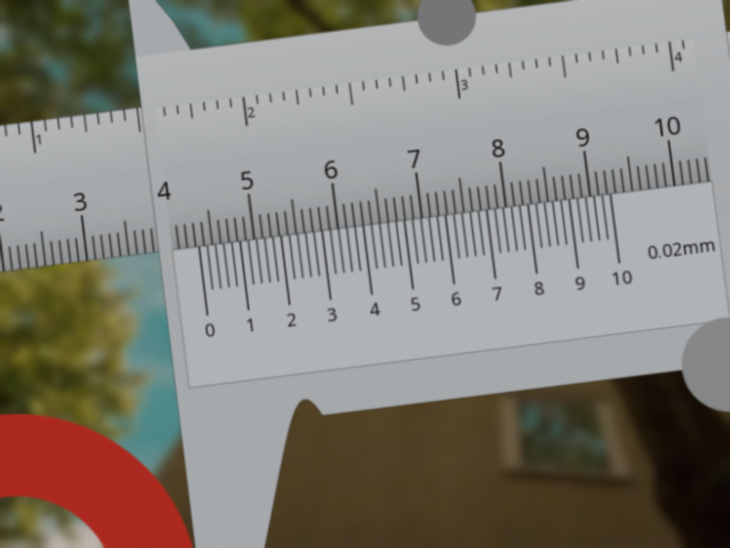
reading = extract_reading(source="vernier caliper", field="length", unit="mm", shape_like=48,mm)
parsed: 43.4,mm
